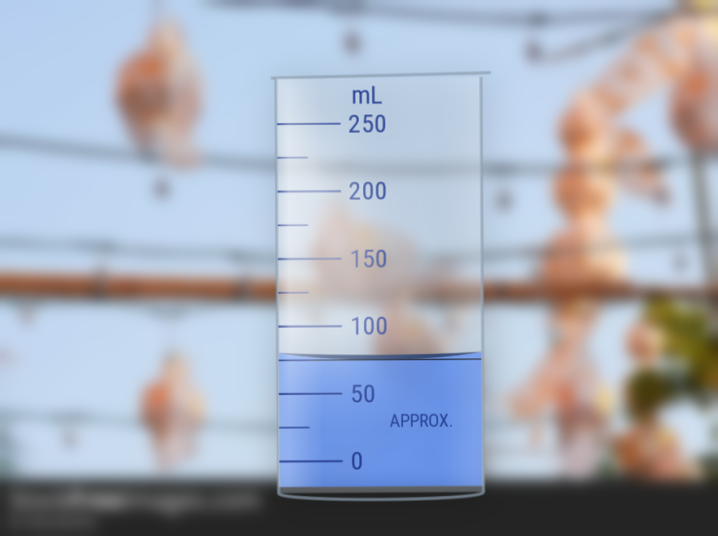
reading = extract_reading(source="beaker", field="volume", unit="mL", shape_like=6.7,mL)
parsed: 75,mL
